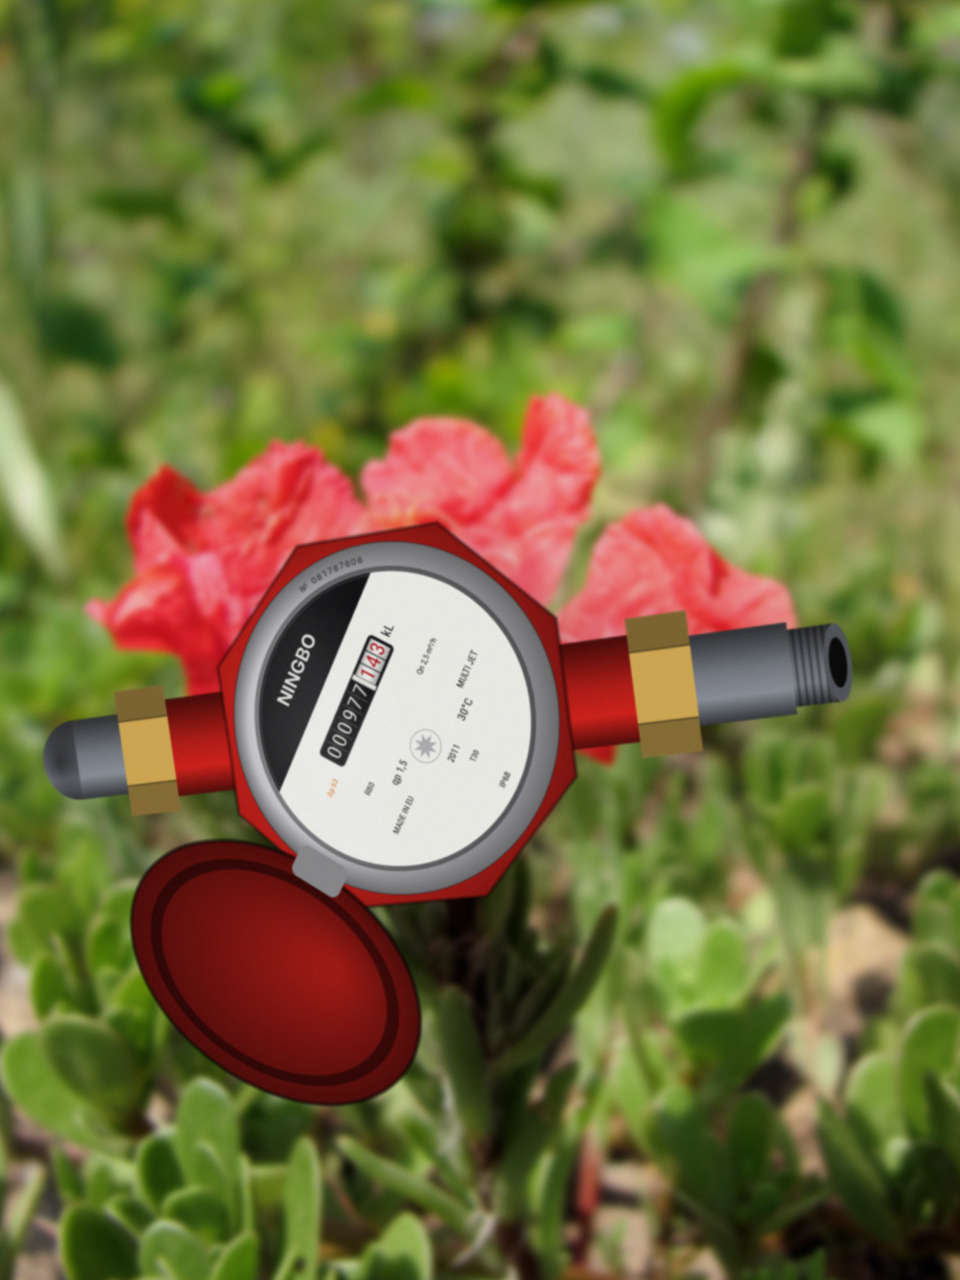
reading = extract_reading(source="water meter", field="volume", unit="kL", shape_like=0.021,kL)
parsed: 977.143,kL
